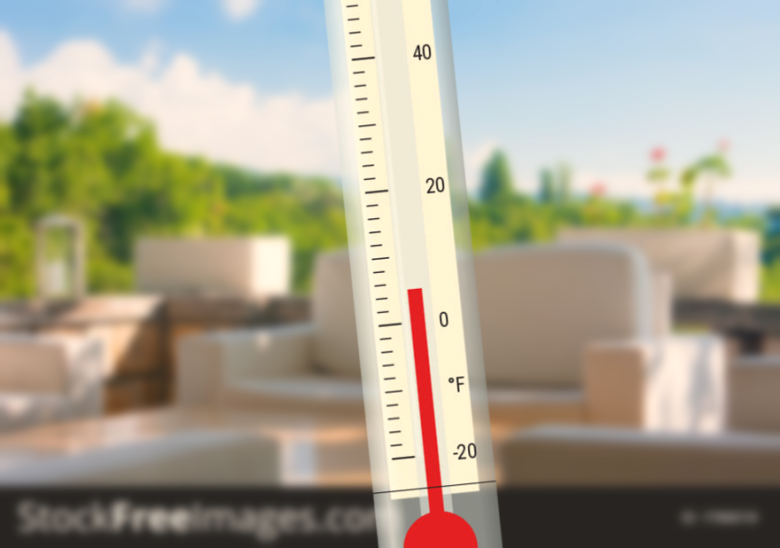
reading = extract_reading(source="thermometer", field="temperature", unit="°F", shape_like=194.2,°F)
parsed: 5,°F
